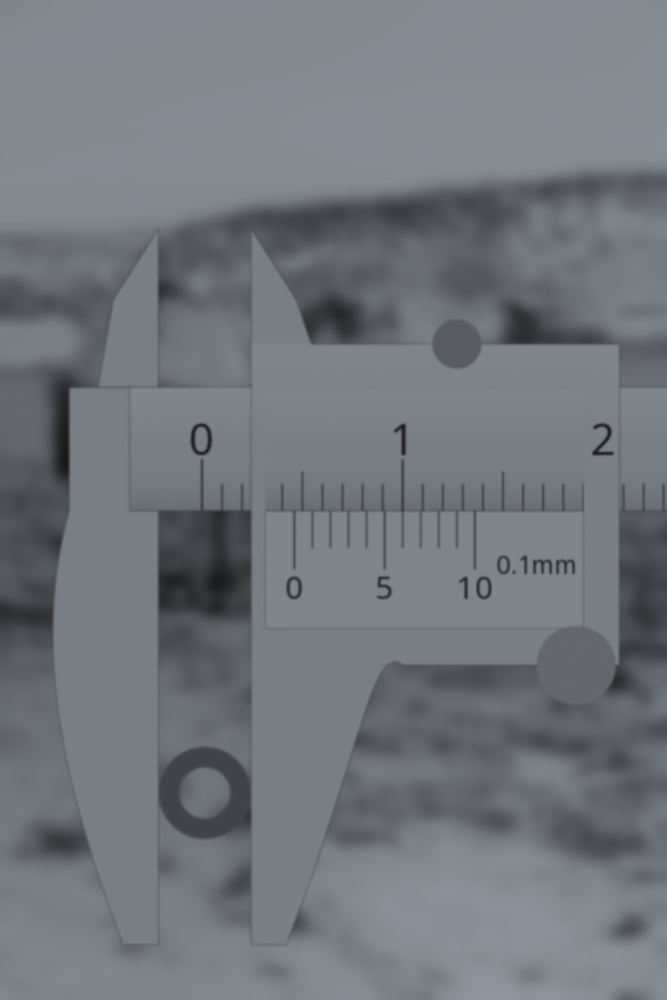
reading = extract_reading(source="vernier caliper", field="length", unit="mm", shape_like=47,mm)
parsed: 4.6,mm
